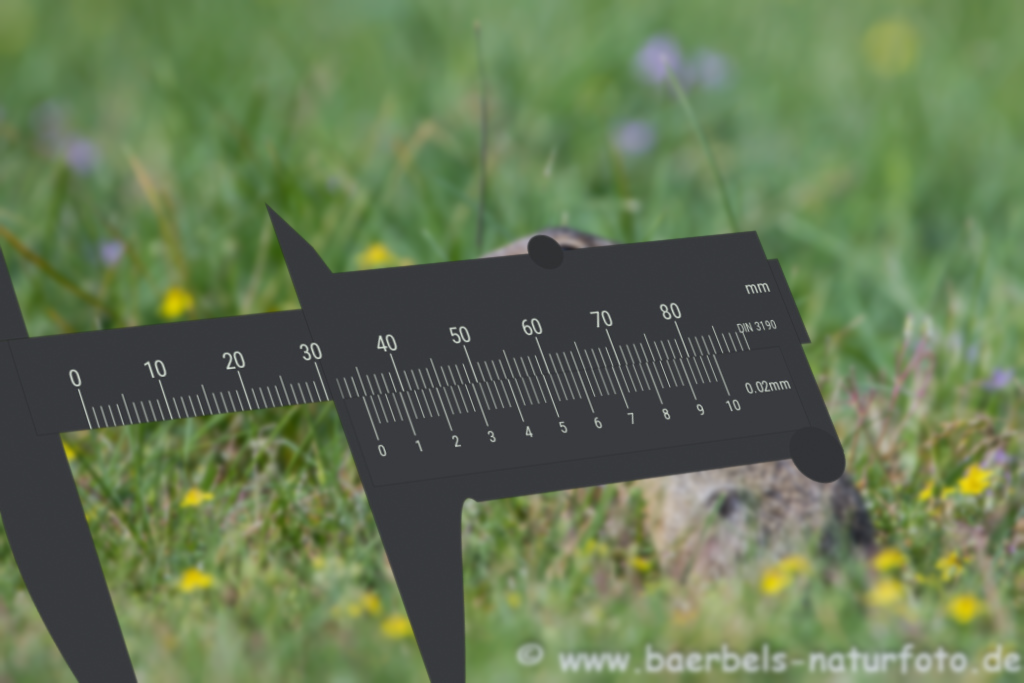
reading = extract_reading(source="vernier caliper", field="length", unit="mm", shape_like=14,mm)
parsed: 34.6,mm
